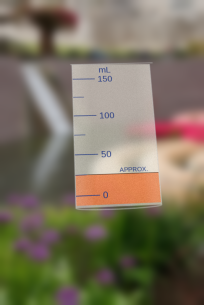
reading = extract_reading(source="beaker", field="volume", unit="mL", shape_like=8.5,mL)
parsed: 25,mL
